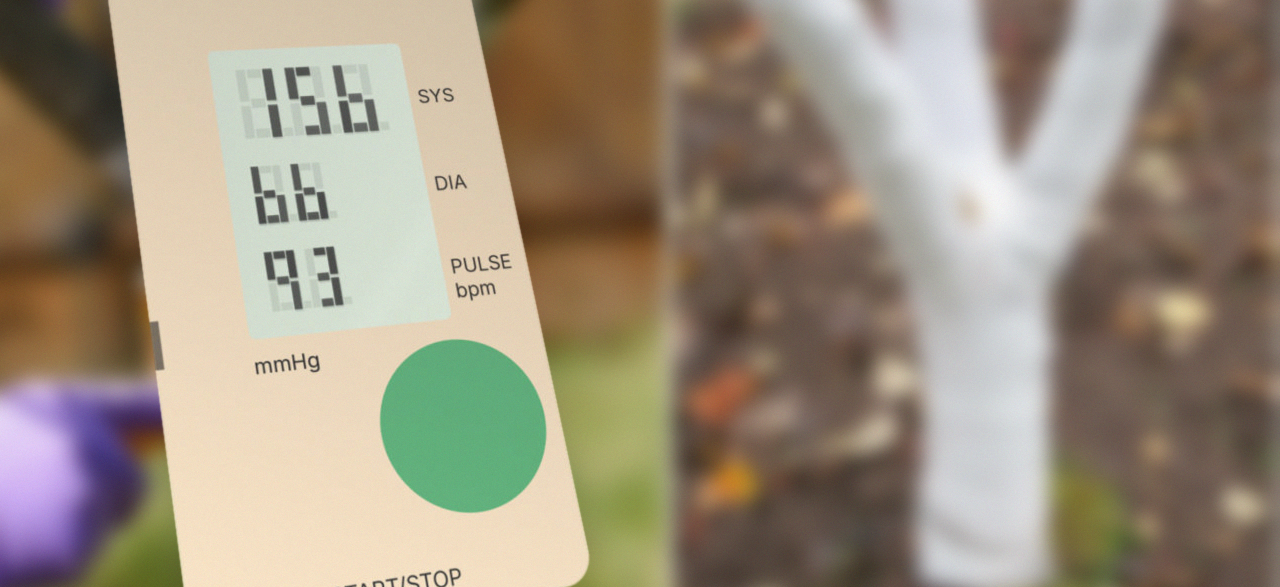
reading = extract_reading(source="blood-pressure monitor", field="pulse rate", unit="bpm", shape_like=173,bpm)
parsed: 93,bpm
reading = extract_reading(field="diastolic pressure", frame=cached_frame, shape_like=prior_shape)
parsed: 66,mmHg
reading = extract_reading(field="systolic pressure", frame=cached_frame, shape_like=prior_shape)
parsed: 156,mmHg
